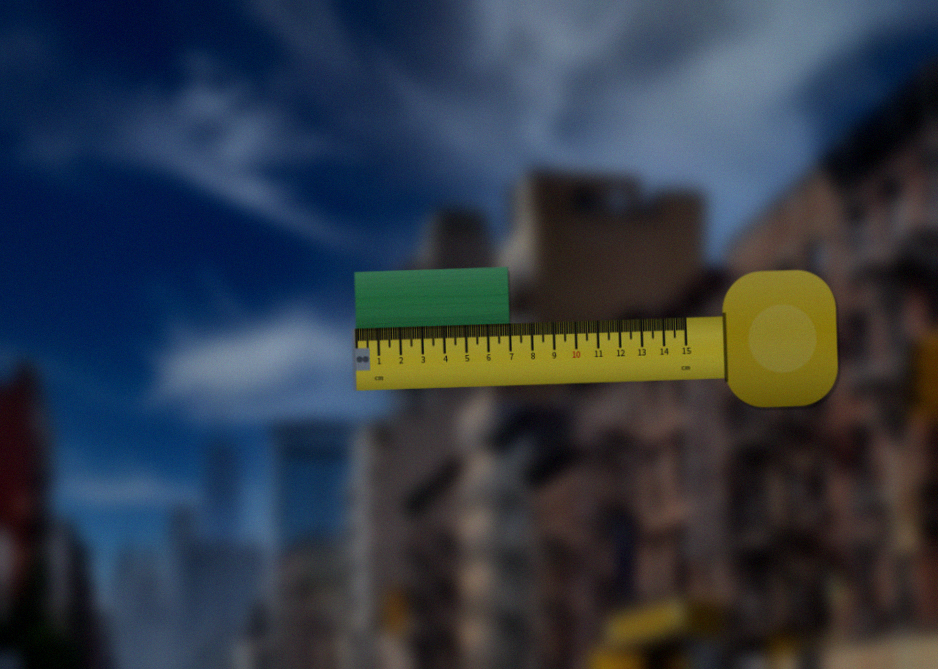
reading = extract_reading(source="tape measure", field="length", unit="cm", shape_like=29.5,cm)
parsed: 7,cm
